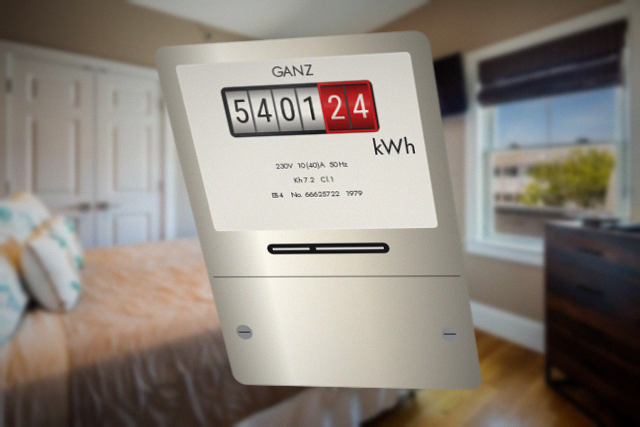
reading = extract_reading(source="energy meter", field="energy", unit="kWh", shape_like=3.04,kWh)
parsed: 5401.24,kWh
